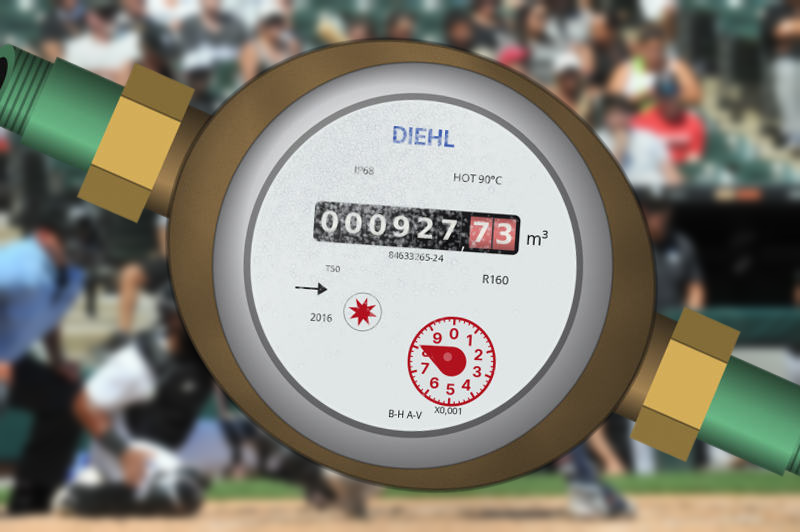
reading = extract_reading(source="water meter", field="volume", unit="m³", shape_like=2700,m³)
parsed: 927.738,m³
